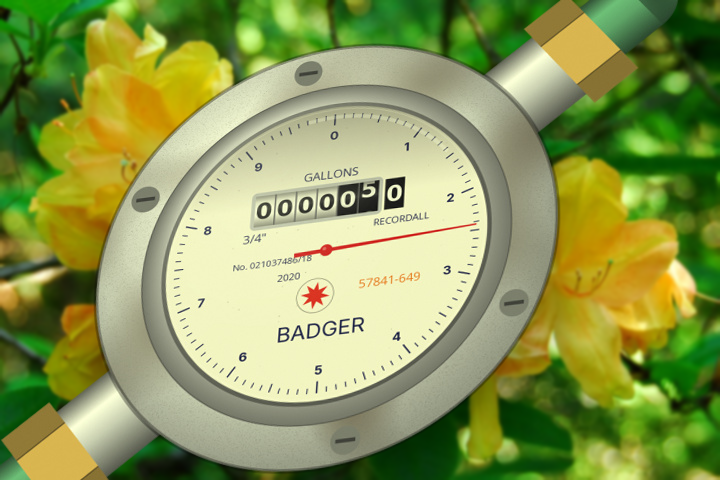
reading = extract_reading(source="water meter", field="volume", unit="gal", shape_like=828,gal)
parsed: 52.4,gal
